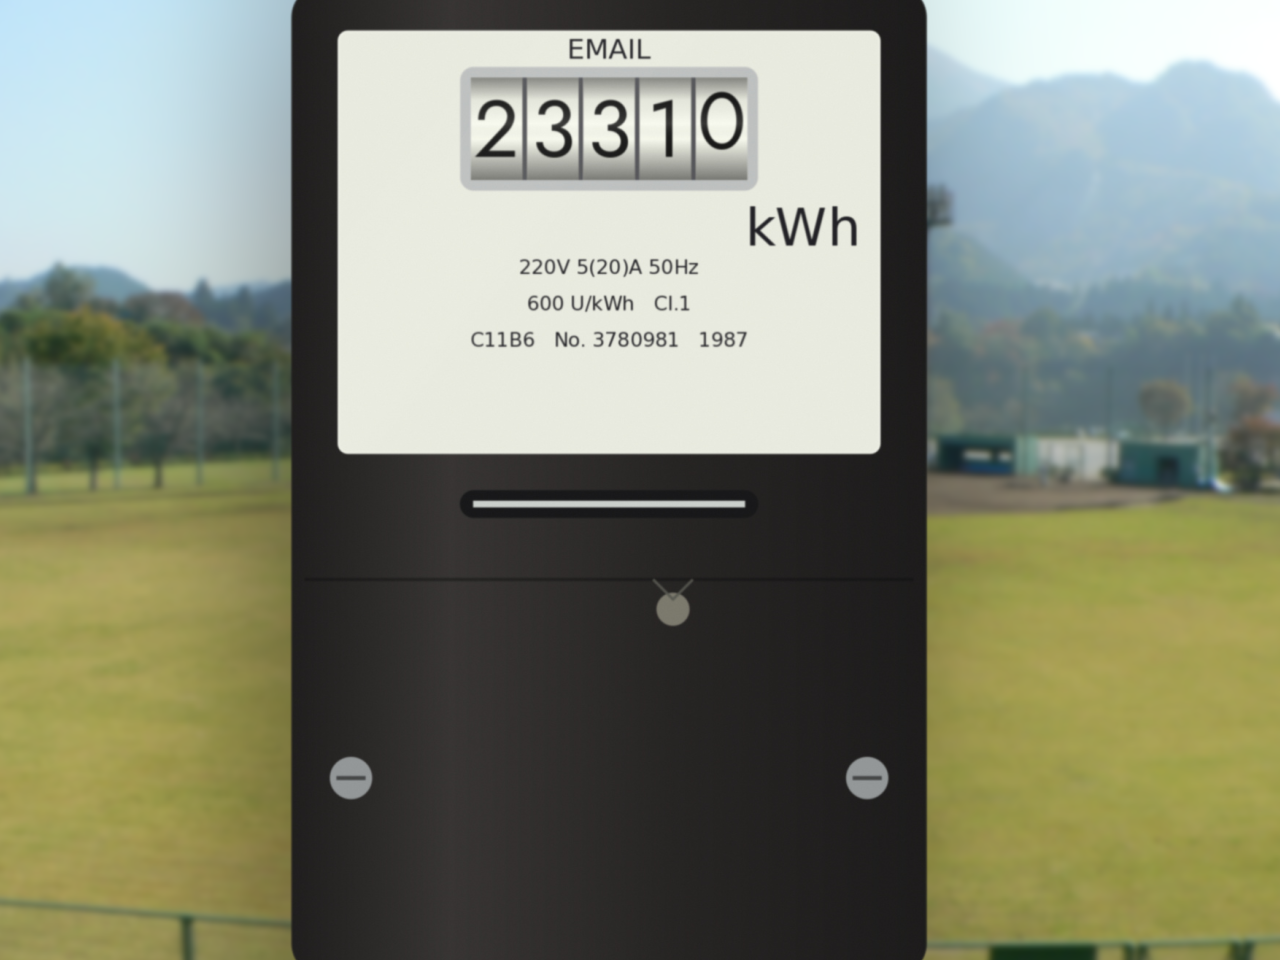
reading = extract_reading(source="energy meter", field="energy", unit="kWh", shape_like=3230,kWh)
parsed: 23310,kWh
